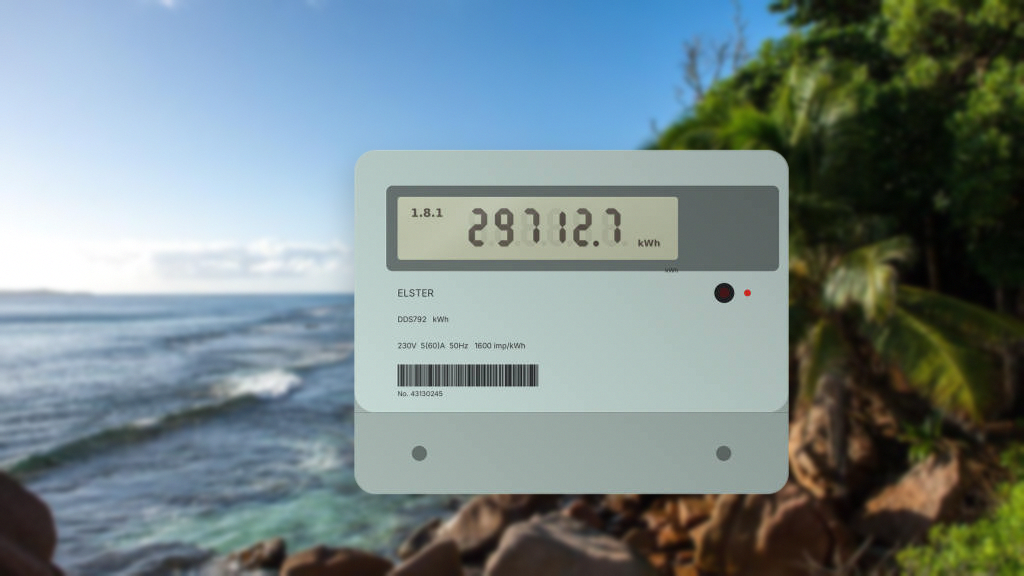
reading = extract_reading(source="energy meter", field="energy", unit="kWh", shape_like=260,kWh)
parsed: 29712.7,kWh
